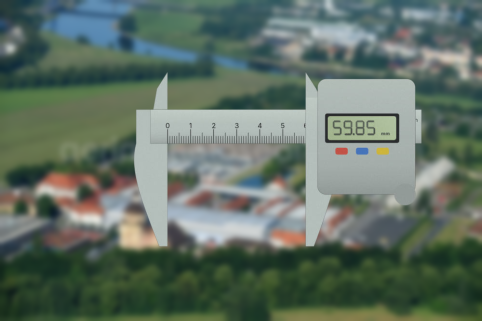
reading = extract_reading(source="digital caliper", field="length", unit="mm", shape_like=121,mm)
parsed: 59.85,mm
